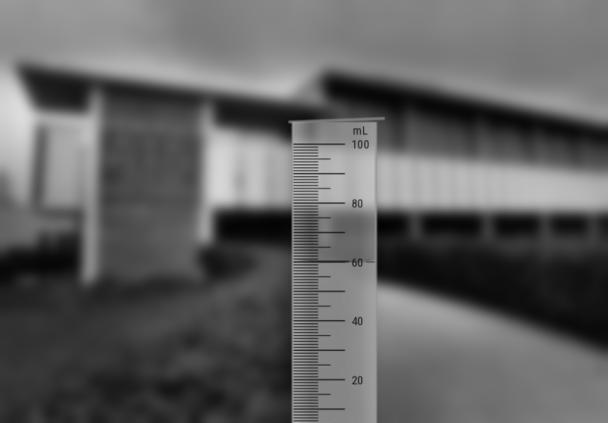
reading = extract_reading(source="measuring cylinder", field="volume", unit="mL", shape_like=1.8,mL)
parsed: 60,mL
